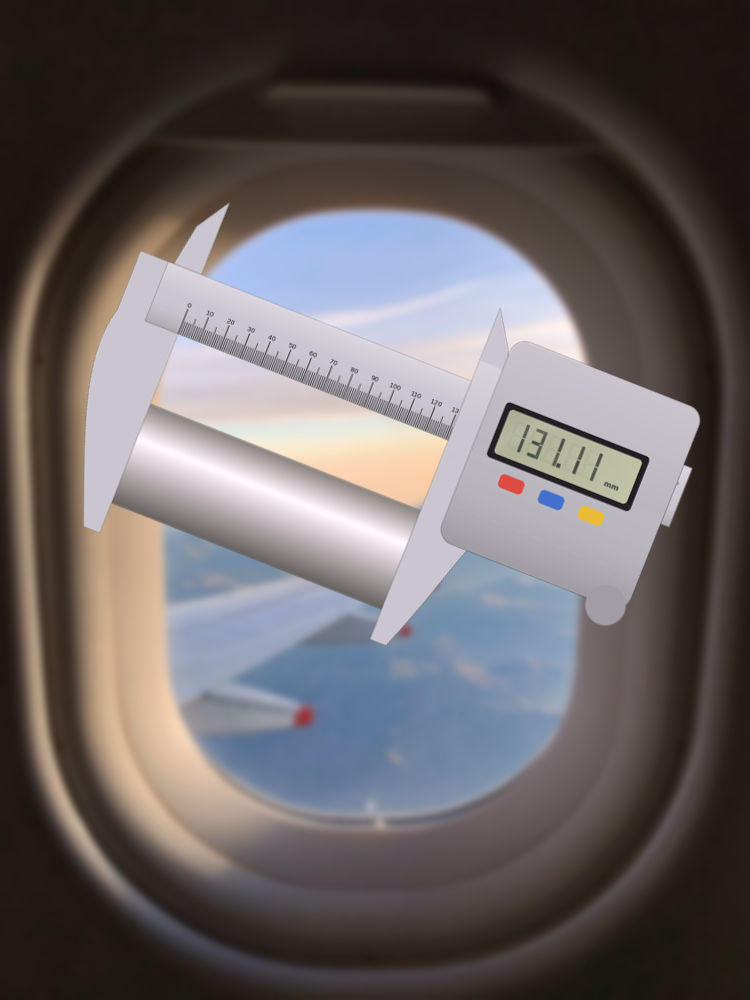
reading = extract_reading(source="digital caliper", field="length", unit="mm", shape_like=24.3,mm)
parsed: 131.11,mm
